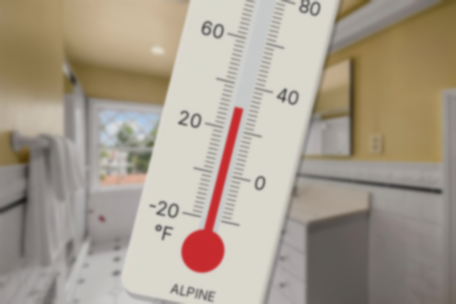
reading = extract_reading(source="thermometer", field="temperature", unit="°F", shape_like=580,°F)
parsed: 30,°F
